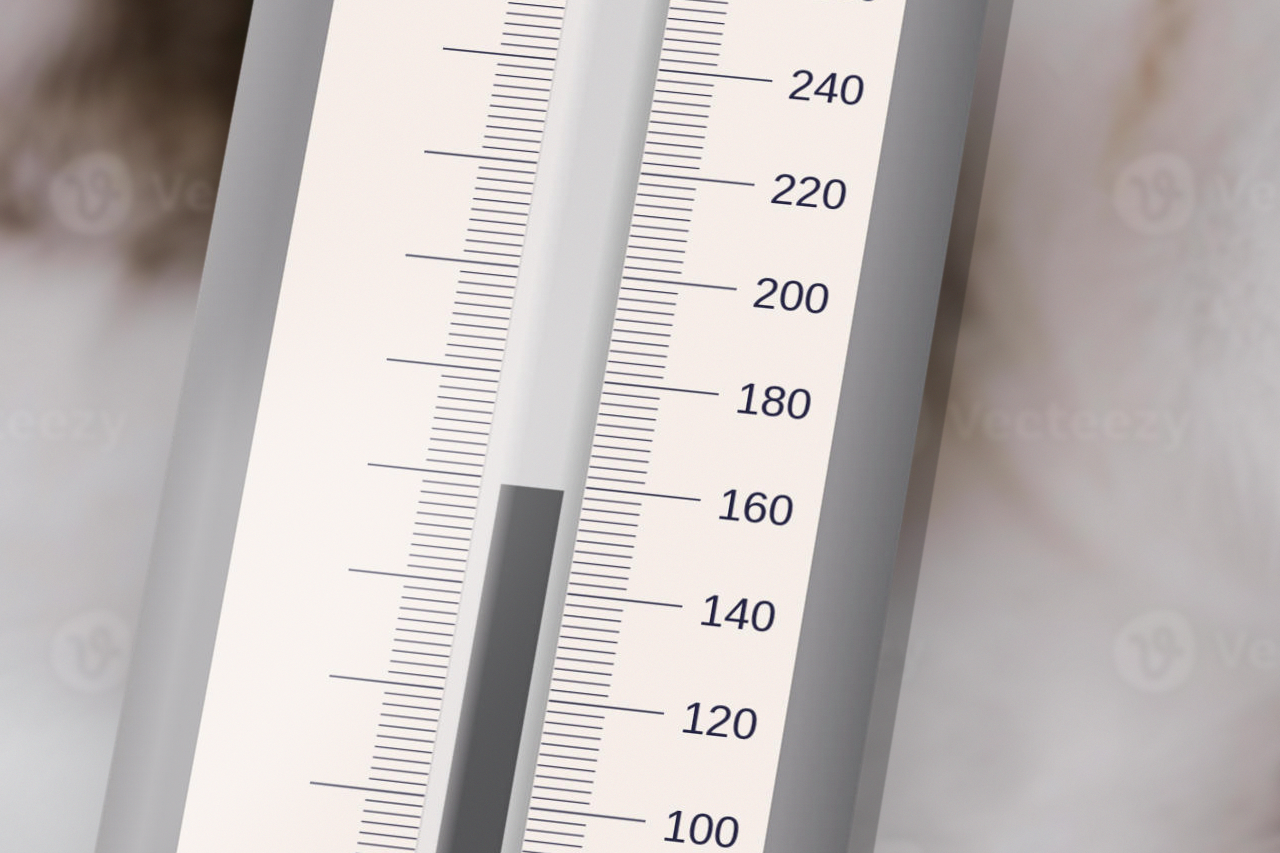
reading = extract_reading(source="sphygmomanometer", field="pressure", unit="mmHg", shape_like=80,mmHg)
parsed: 159,mmHg
